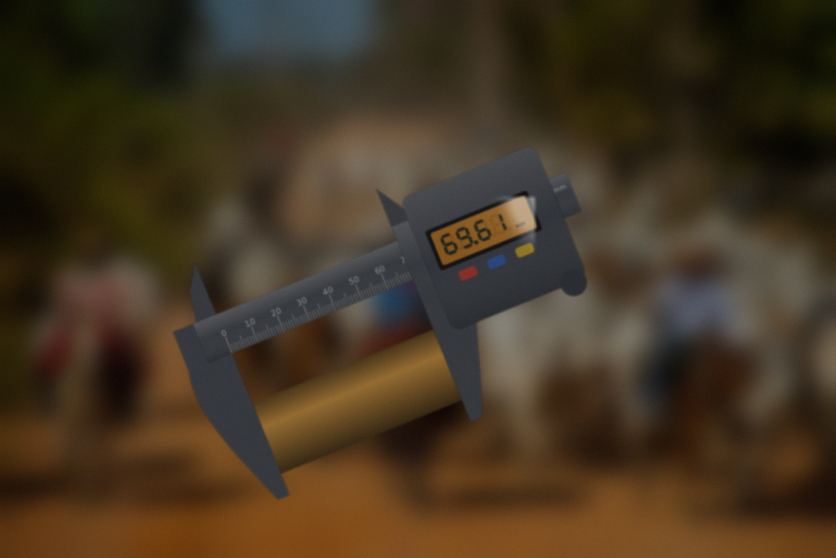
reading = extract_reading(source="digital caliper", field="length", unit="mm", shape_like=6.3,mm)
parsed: 69.61,mm
